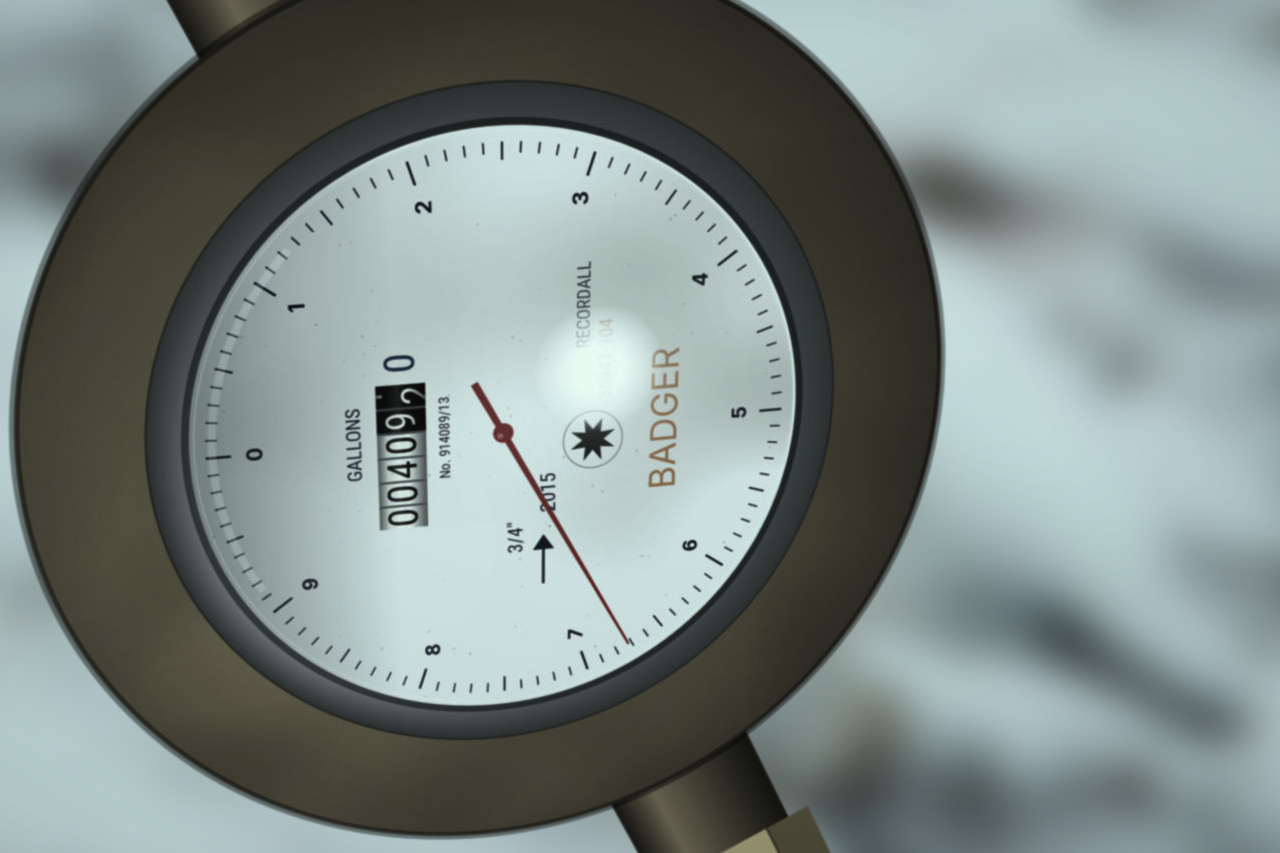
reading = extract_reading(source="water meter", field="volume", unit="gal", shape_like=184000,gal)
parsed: 40916.7,gal
